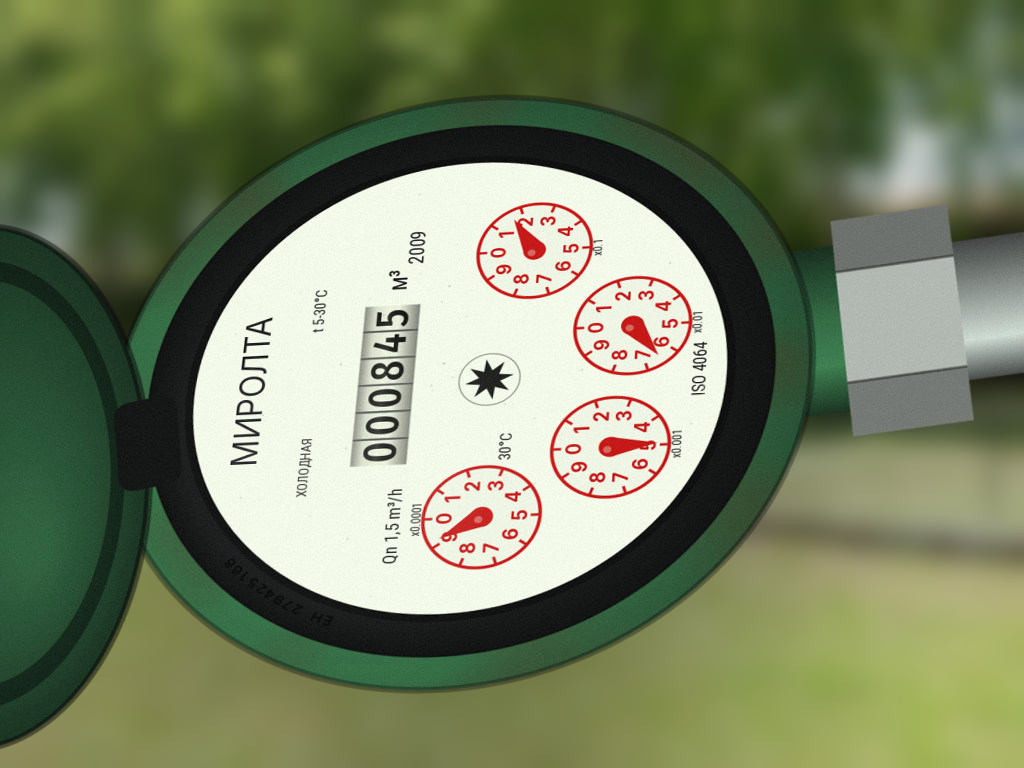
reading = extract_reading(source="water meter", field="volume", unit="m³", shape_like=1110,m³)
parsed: 845.1649,m³
